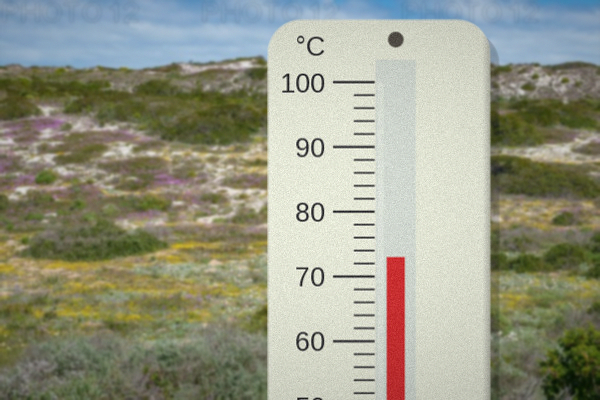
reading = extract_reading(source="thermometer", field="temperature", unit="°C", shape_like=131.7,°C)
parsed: 73,°C
